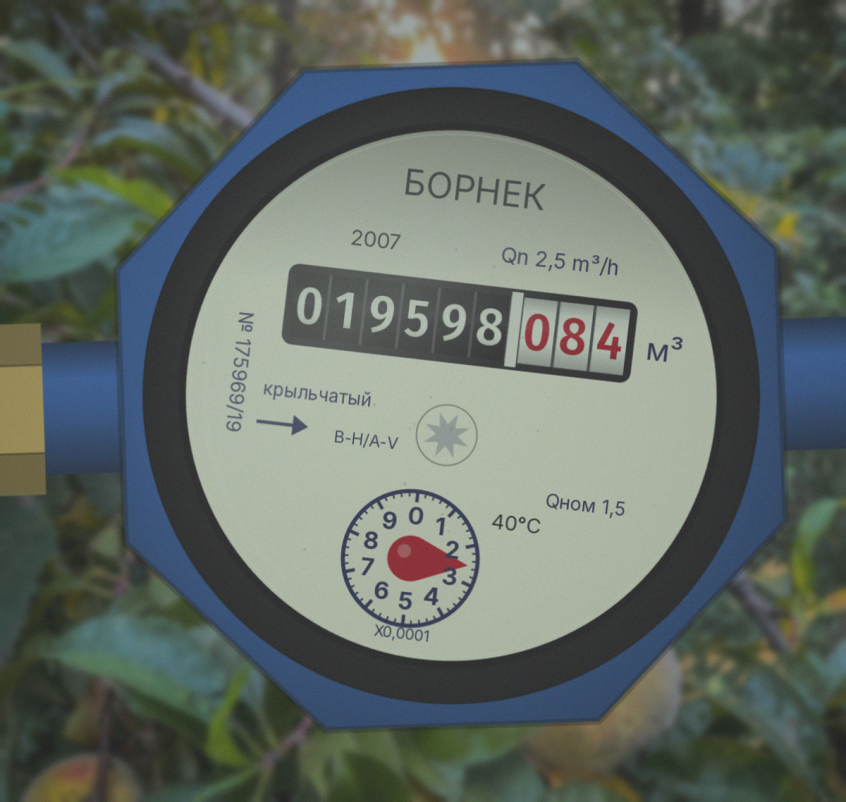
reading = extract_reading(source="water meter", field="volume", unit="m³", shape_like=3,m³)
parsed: 19598.0842,m³
